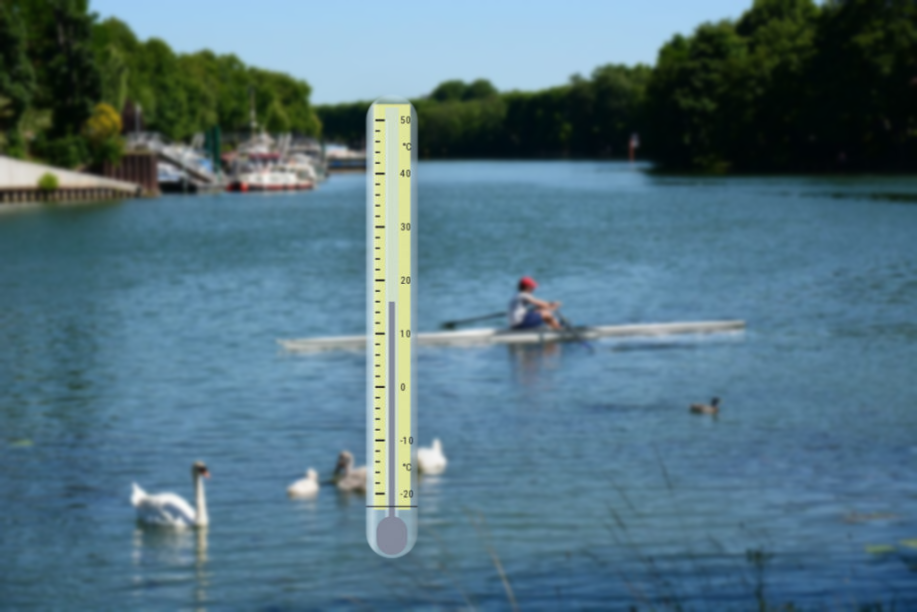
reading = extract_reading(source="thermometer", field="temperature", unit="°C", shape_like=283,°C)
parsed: 16,°C
